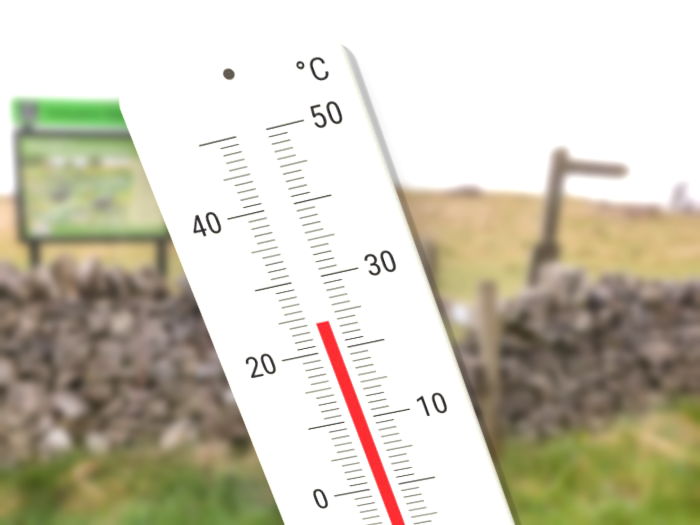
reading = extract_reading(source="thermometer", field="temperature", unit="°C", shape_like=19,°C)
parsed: 24,°C
